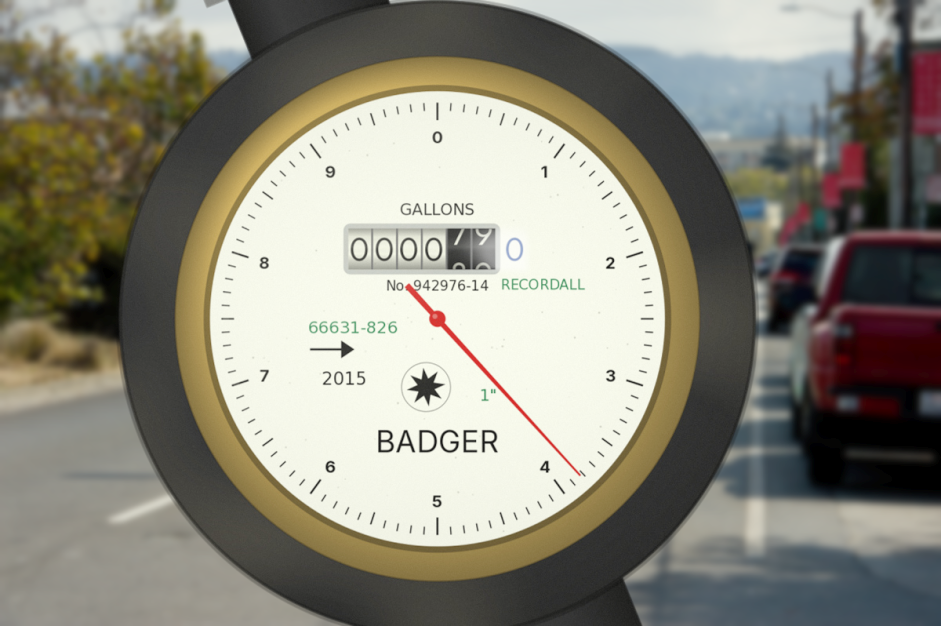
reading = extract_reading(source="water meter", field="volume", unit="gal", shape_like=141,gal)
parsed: 793.8,gal
